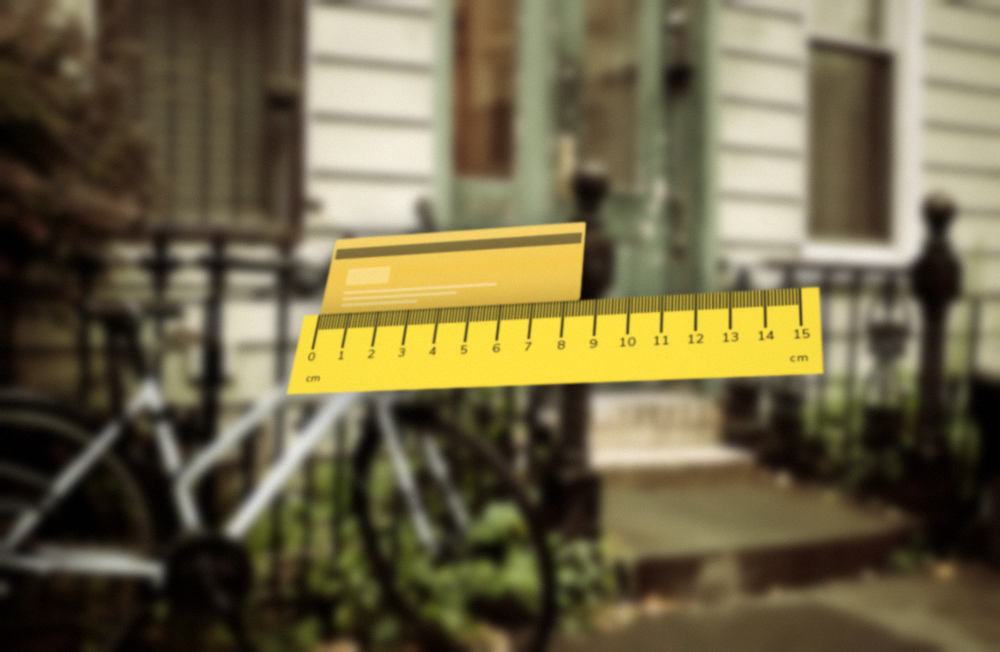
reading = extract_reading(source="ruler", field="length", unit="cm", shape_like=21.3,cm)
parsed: 8.5,cm
